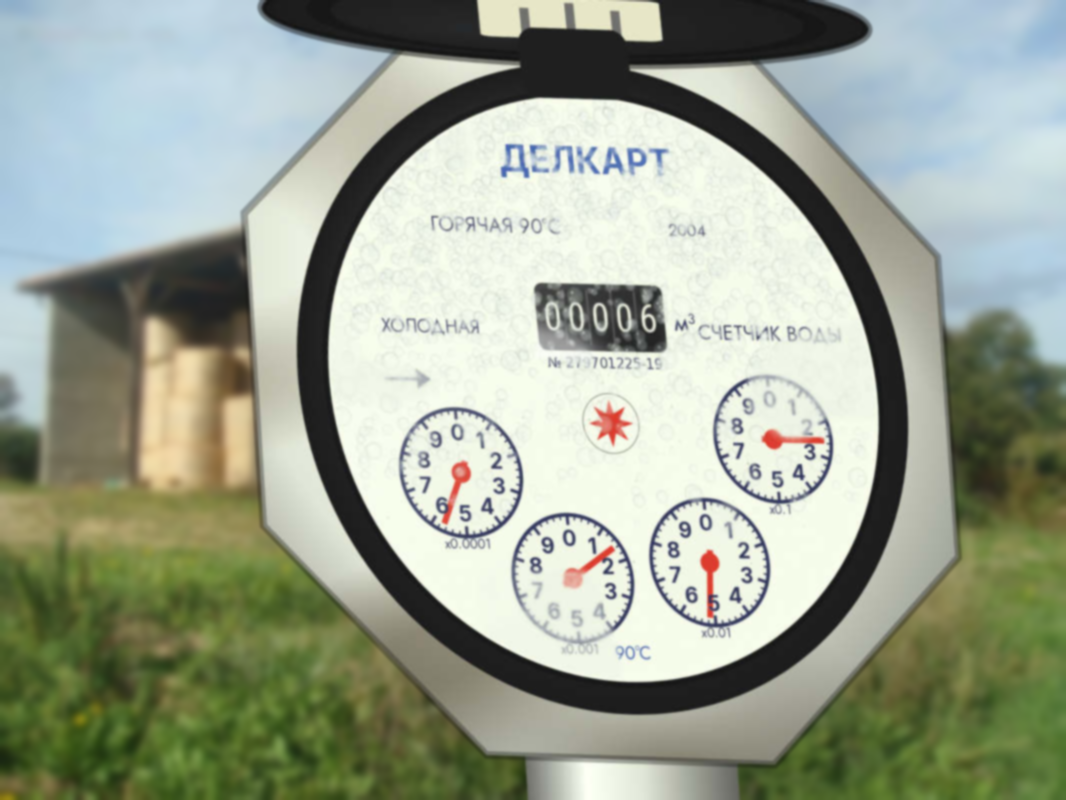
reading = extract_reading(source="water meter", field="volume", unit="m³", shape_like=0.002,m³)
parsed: 6.2515,m³
